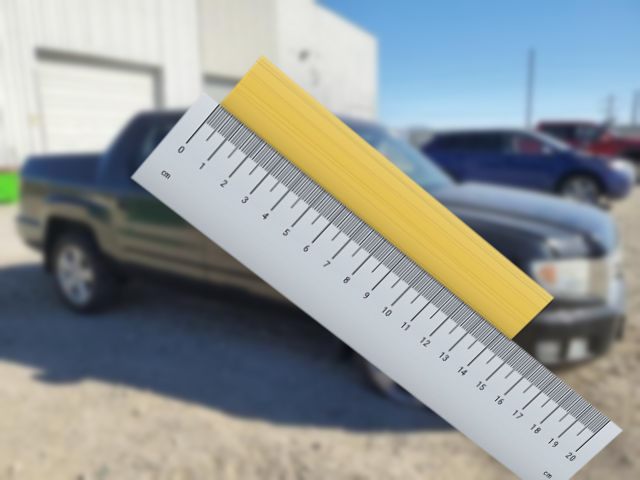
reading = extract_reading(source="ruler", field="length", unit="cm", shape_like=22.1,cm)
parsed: 14.5,cm
